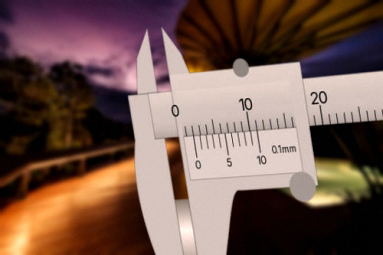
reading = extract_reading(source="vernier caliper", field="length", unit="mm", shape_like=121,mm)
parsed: 2.0,mm
